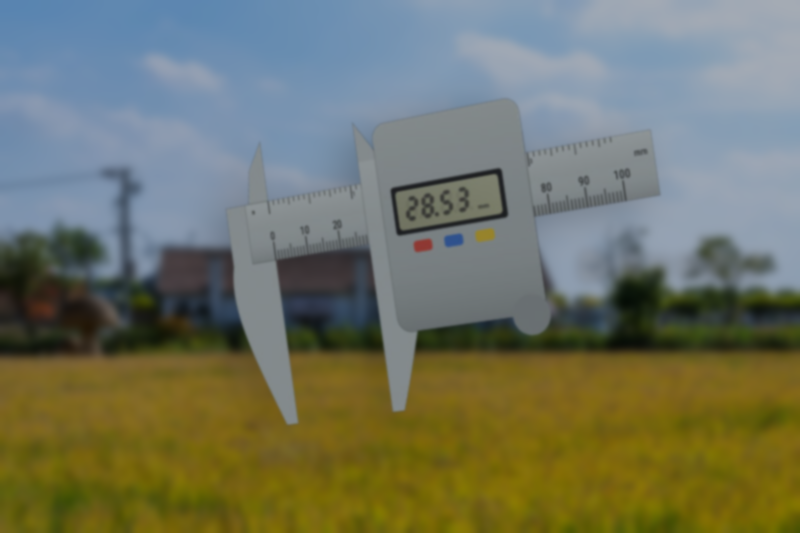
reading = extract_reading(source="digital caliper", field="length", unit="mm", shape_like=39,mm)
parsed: 28.53,mm
